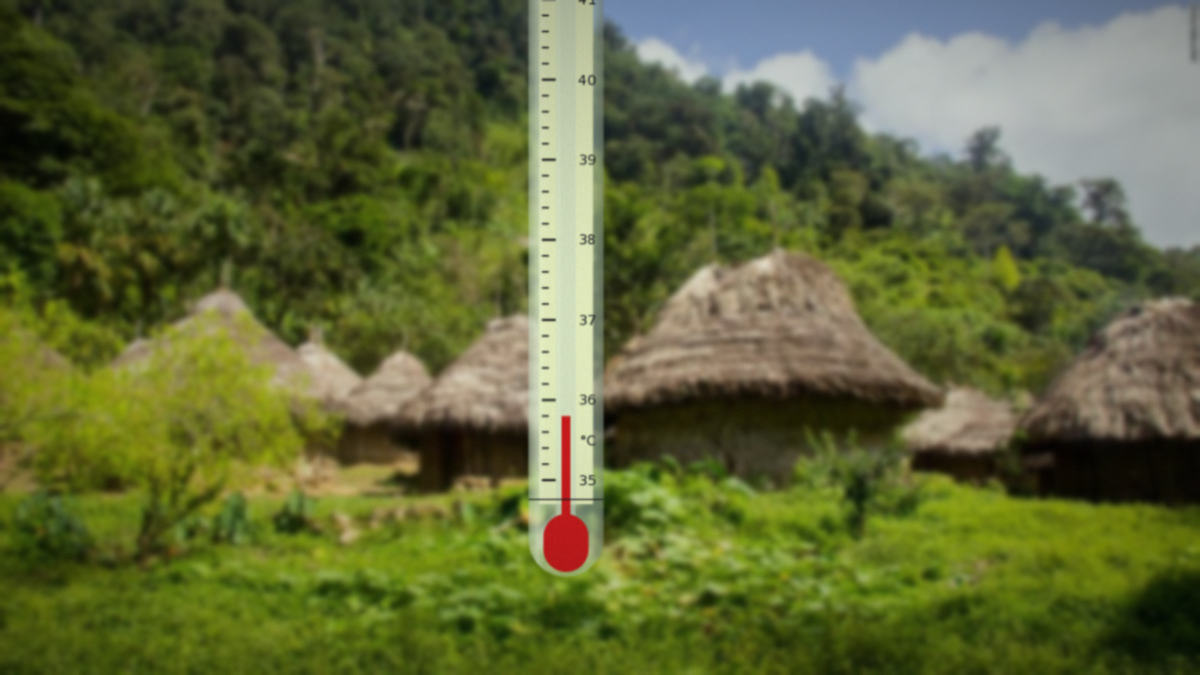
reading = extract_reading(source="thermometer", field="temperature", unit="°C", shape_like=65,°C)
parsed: 35.8,°C
